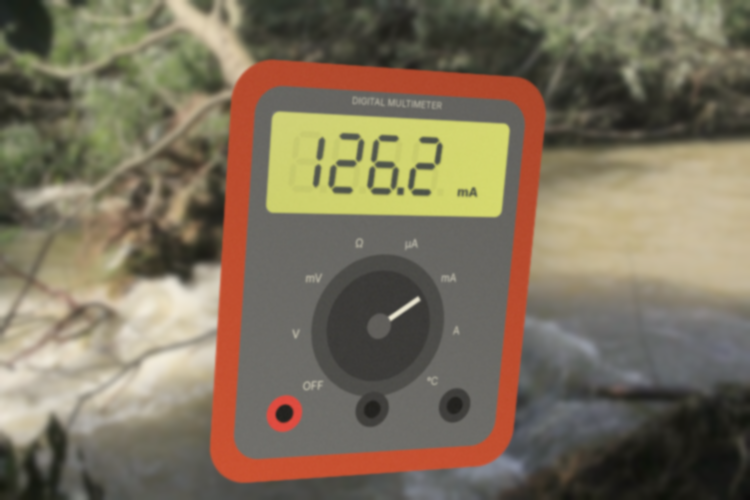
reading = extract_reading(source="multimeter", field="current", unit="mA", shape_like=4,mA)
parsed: 126.2,mA
